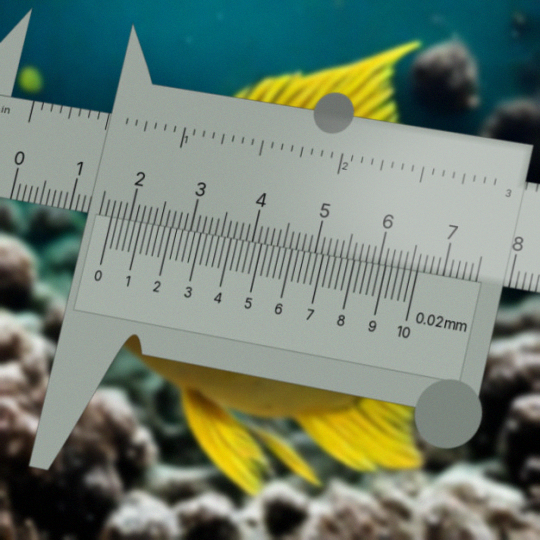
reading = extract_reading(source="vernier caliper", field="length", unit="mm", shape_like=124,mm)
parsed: 17.0,mm
